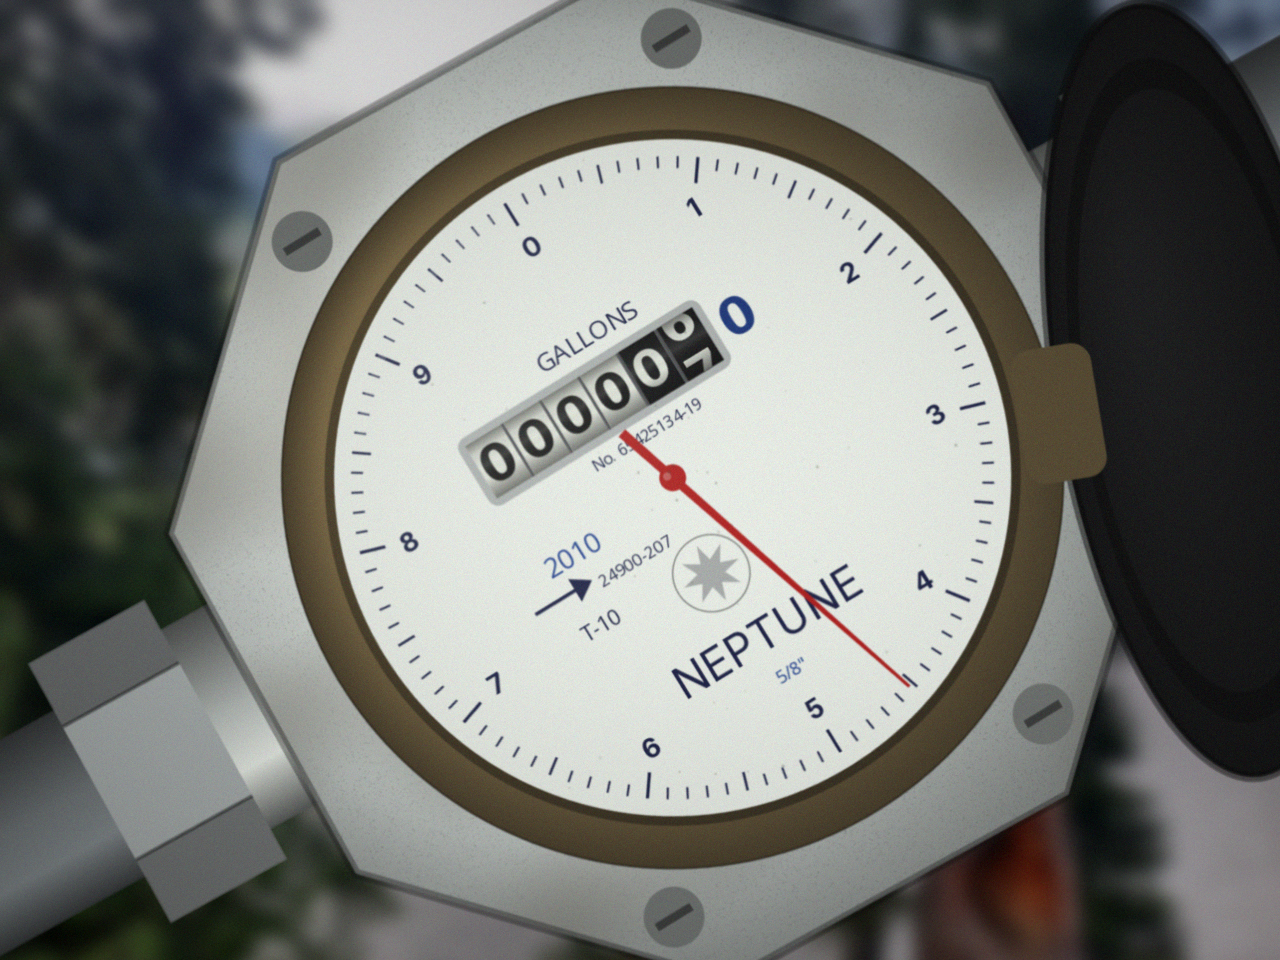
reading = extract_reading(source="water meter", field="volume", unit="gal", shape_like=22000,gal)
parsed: 64.5,gal
